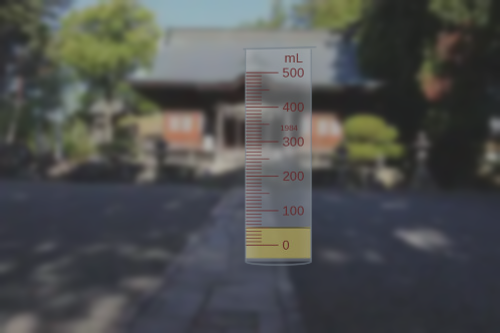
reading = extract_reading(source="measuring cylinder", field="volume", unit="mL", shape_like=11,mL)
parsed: 50,mL
